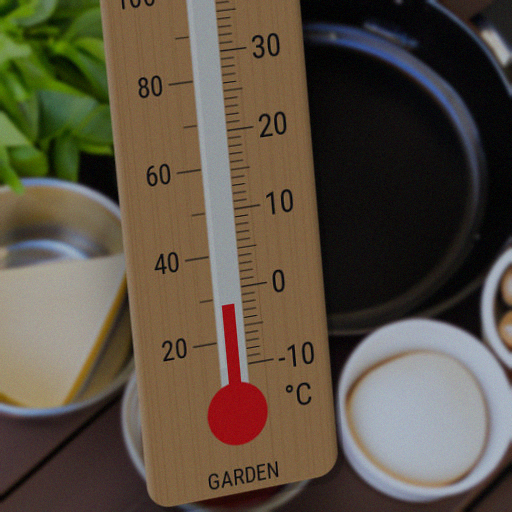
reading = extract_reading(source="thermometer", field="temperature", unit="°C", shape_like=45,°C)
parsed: -2,°C
